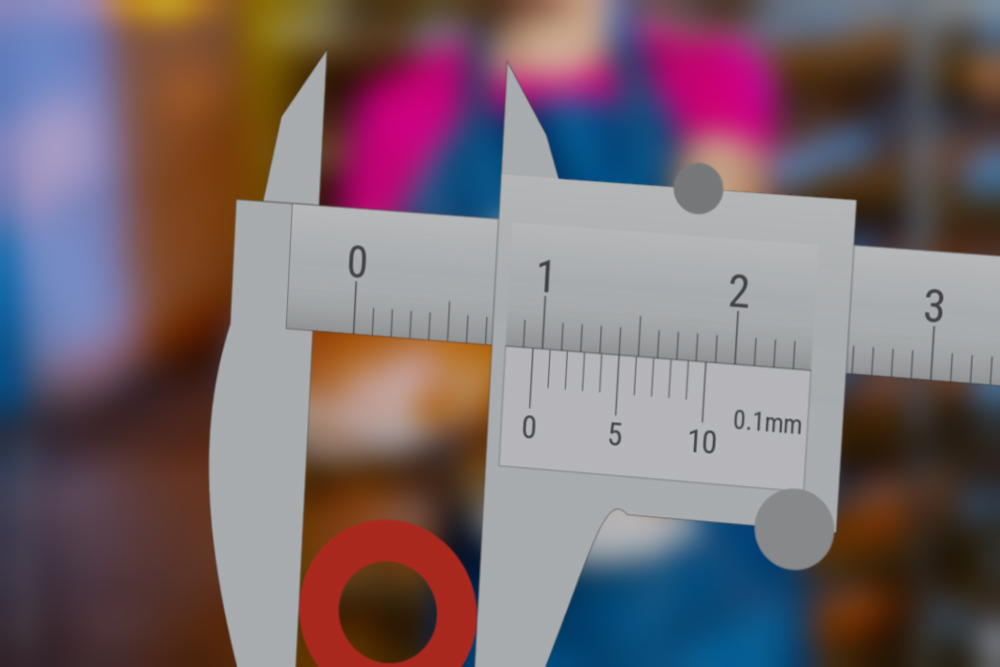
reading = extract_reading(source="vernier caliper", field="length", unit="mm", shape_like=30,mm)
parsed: 9.5,mm
